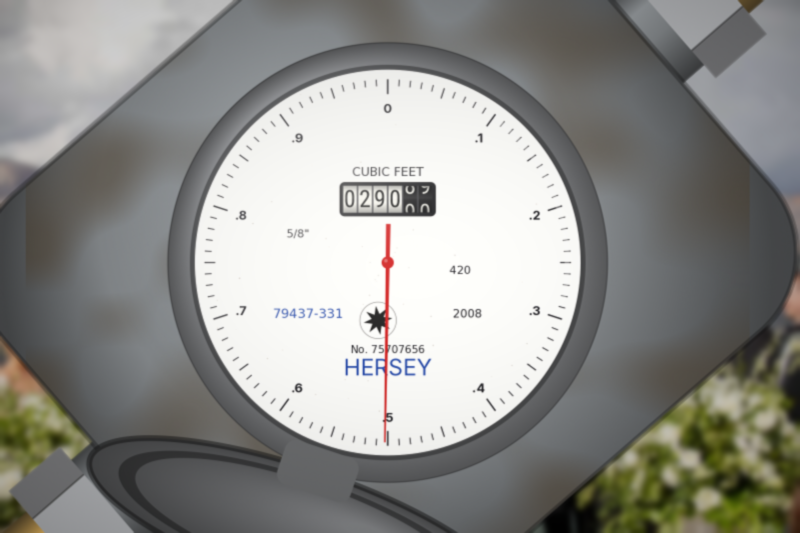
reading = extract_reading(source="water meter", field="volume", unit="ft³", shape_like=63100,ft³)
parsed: 29089.50,ft³
